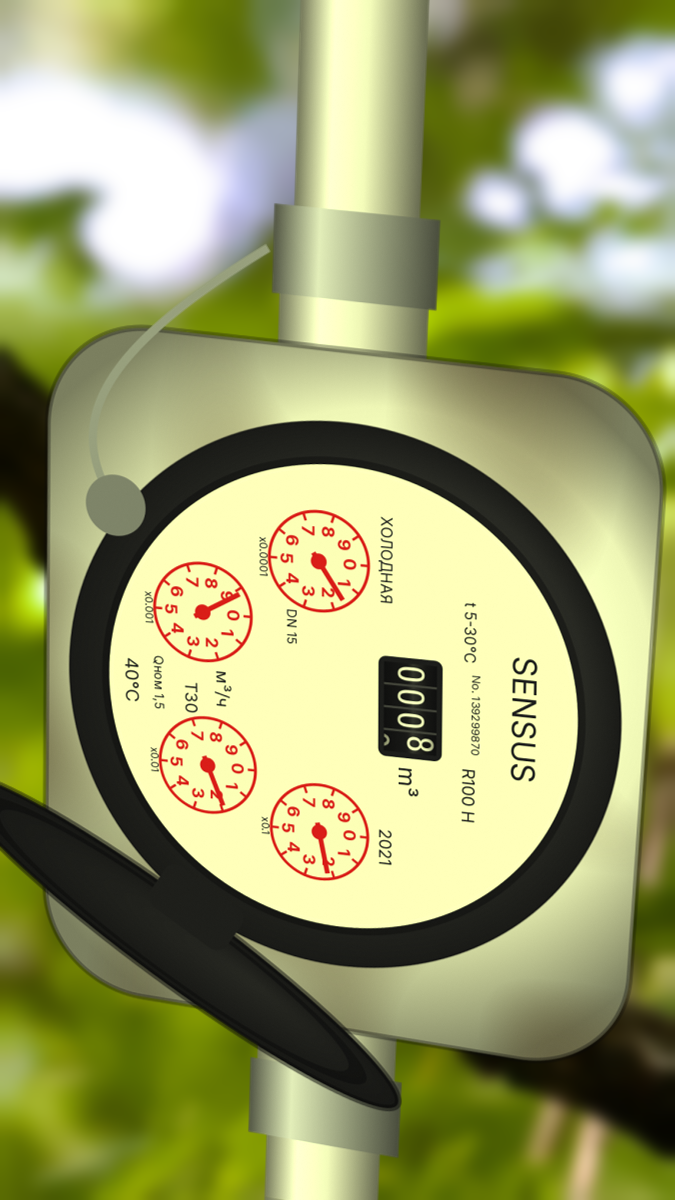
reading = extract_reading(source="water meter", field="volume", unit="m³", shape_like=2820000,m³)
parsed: 8.2191,m³
